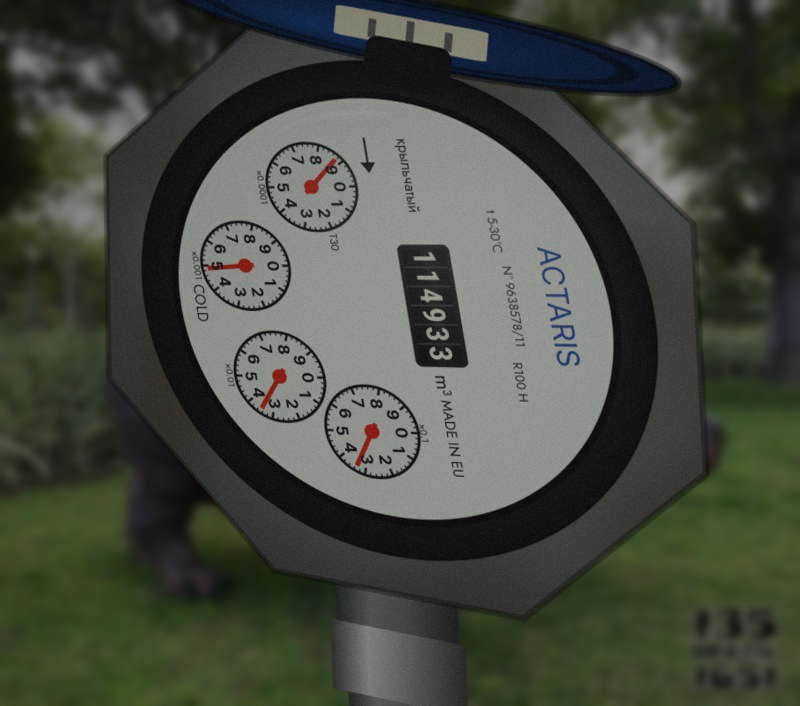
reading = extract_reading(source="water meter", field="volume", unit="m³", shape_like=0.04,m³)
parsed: 114933.3348,m³
